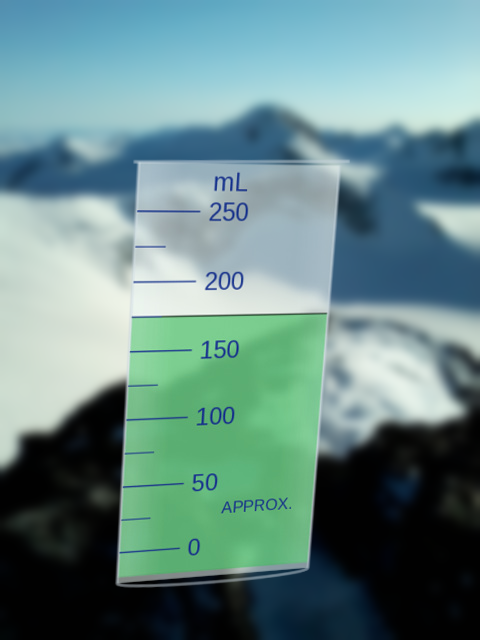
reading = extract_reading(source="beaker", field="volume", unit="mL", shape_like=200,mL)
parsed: 175,mL
